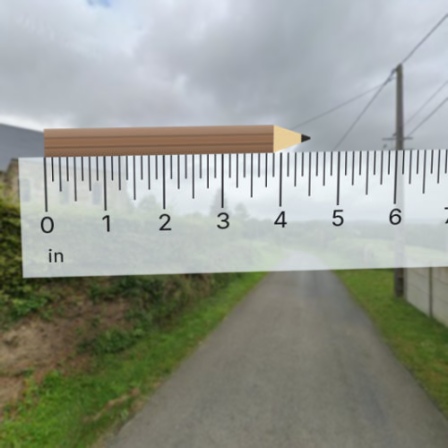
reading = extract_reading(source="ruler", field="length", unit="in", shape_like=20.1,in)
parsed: 4.5,in
